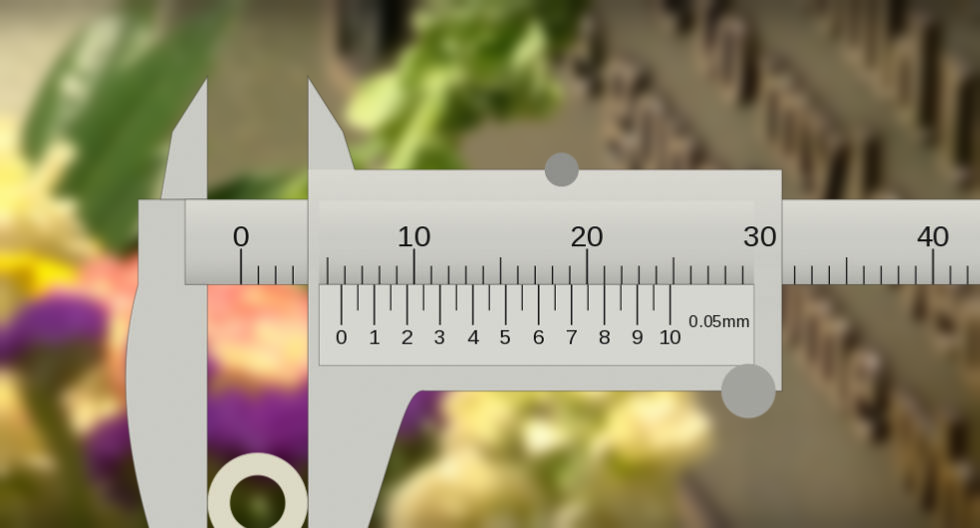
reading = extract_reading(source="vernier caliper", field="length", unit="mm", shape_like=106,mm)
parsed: 5.8,mm
